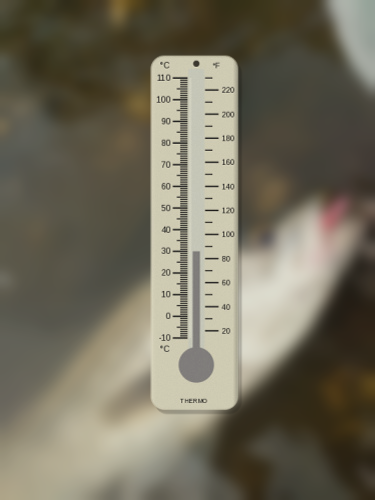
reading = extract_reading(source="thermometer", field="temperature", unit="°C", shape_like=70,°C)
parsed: 30,°C
